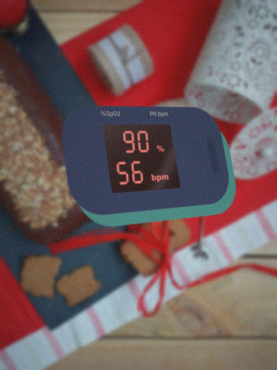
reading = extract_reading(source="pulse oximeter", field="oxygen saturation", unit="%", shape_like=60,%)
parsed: 90,%
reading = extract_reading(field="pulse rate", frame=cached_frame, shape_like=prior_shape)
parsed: 56,bpm
